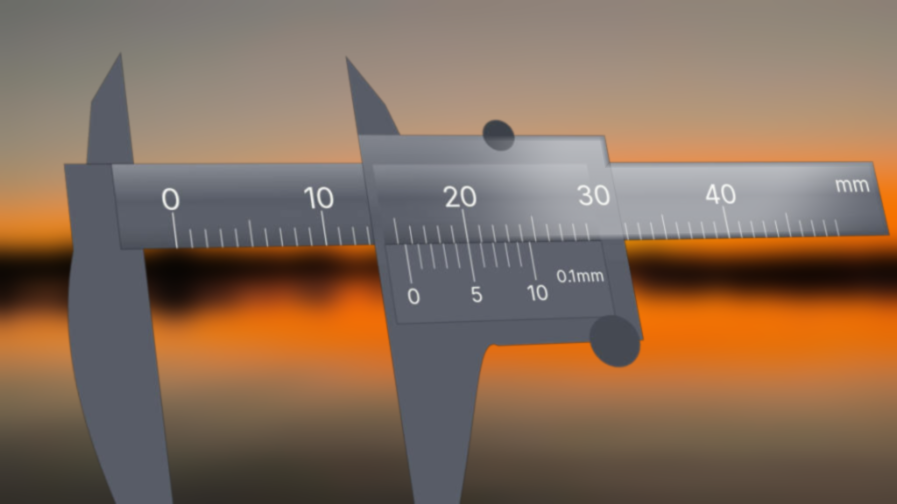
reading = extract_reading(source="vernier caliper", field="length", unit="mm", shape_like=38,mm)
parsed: 15.5,mm
